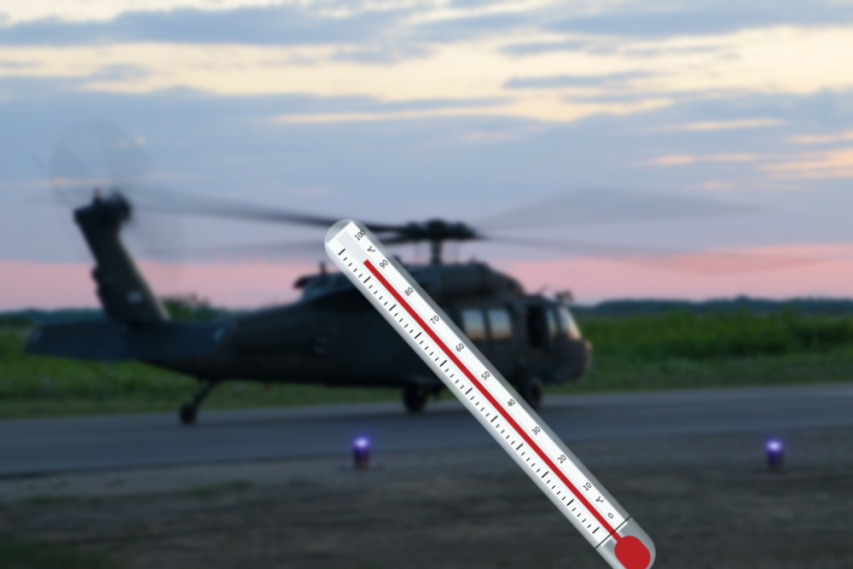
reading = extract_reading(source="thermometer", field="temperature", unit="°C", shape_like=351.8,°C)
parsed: 94,°C
